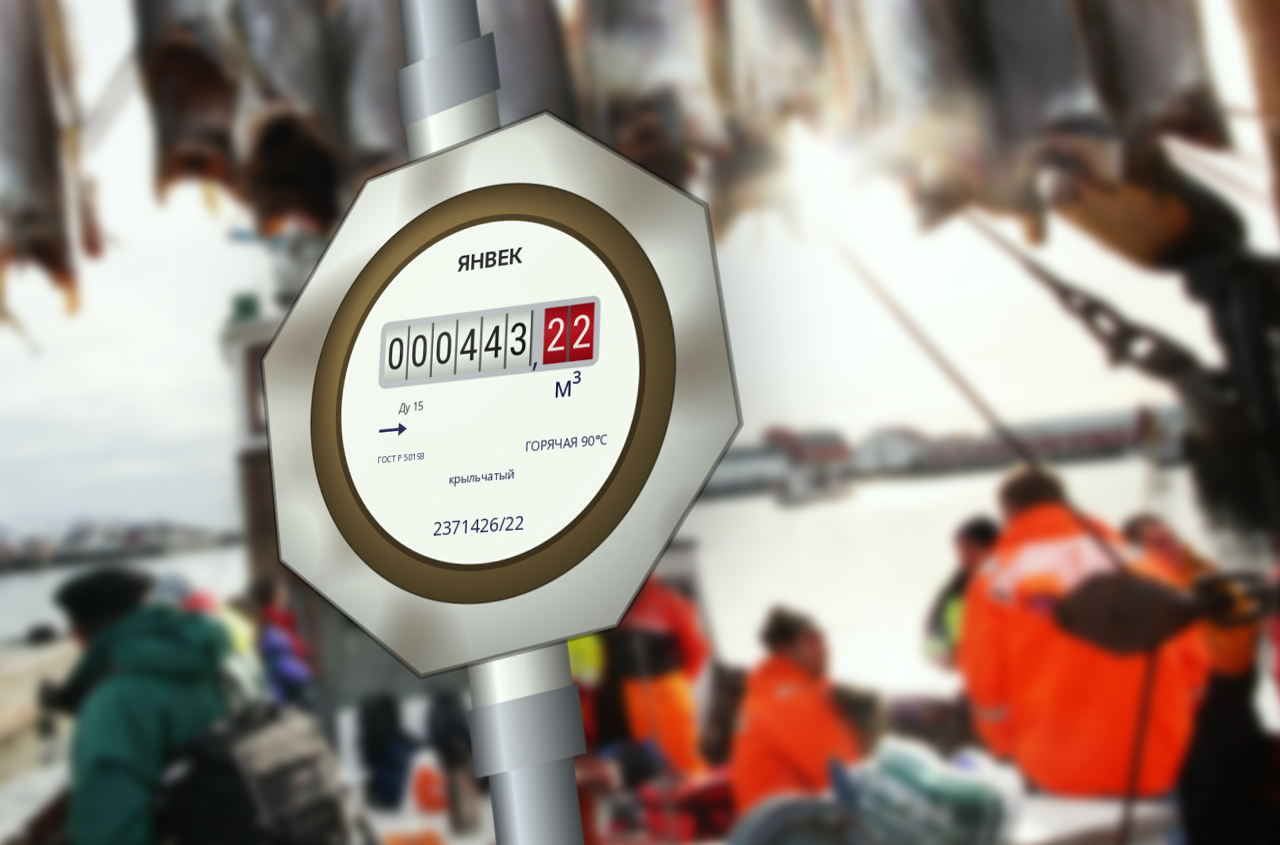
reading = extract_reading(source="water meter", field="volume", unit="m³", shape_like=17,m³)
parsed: 443.22,m³
